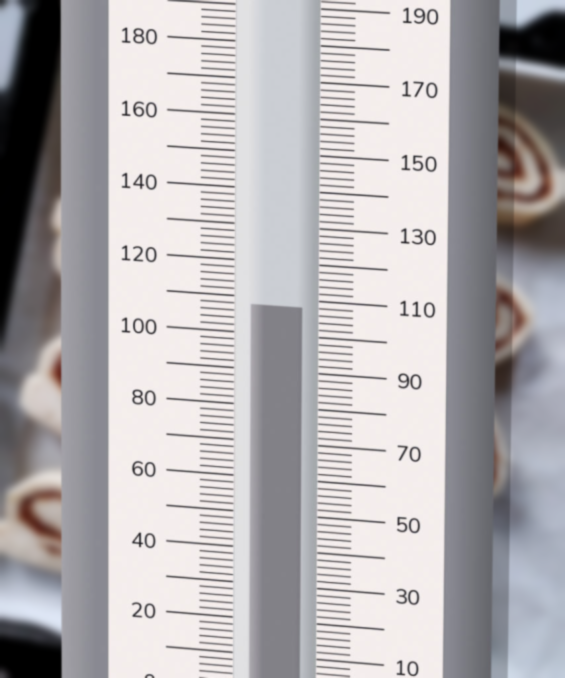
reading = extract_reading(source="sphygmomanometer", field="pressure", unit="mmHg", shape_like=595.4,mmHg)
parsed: 108,mmHg
